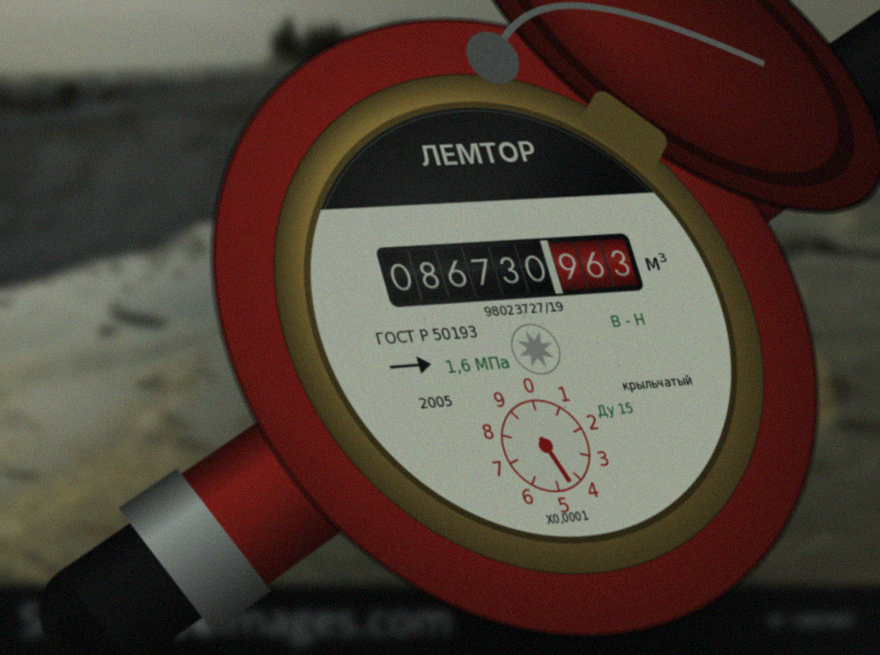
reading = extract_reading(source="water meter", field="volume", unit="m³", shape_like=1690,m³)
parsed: 86730.9634,m³
